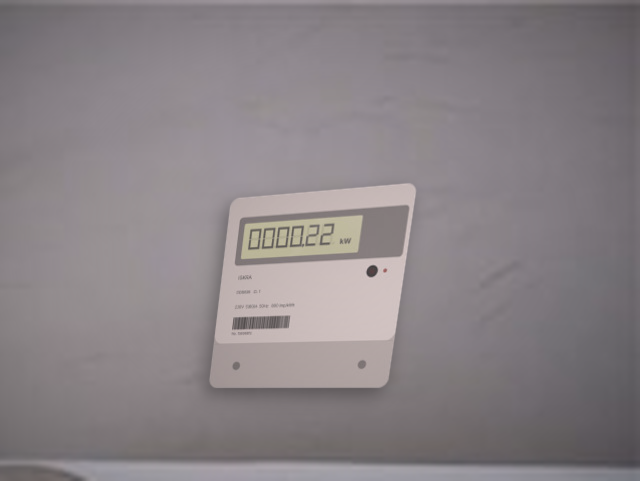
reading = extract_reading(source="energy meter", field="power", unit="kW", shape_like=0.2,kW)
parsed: 0.22,kW
